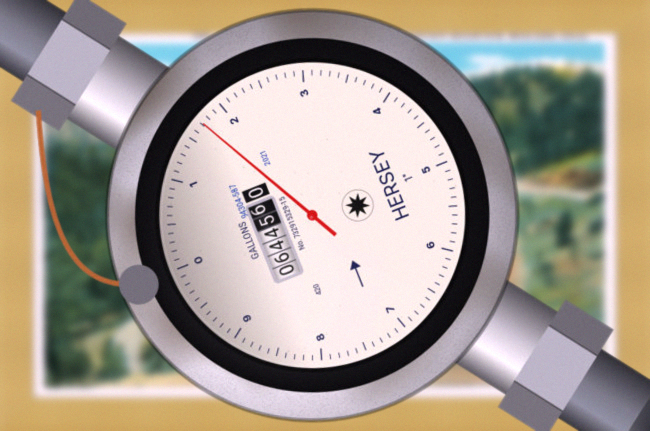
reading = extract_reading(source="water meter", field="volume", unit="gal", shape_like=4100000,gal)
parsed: 644561.7,gal
